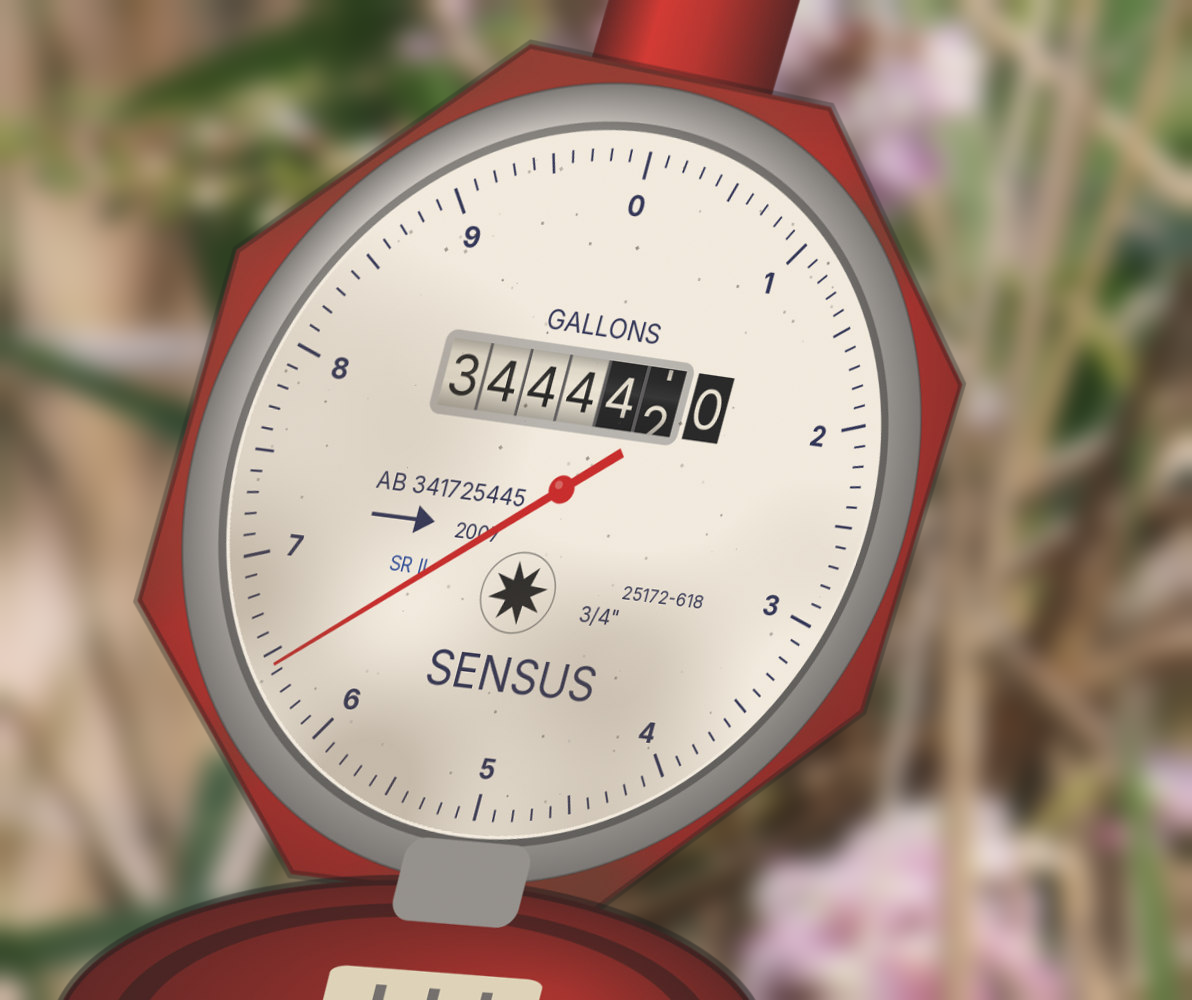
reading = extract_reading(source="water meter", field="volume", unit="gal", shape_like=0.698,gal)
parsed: 3444416.4,gal
